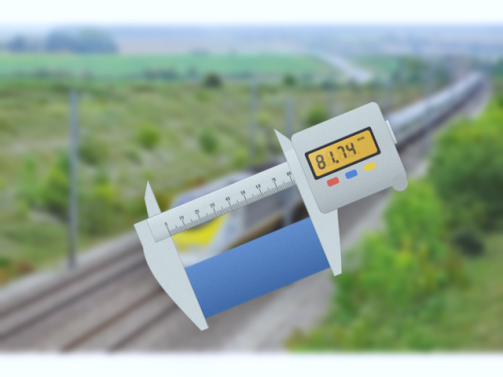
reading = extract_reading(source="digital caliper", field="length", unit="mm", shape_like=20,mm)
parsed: 81.74,mm
